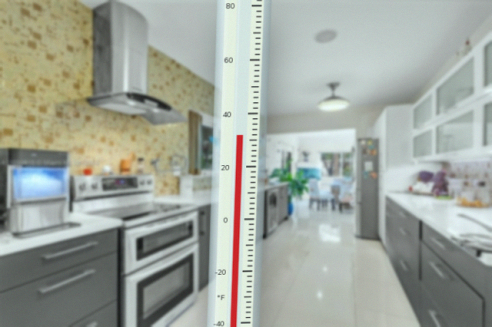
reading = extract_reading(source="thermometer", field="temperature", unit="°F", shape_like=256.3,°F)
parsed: 32,°F
